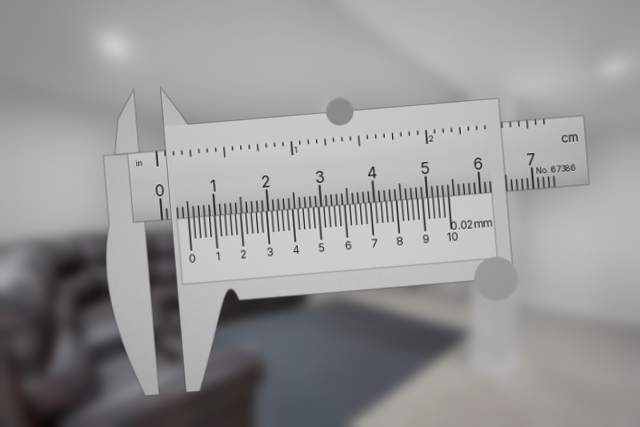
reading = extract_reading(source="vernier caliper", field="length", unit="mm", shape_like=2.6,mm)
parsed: 5.0,mm
